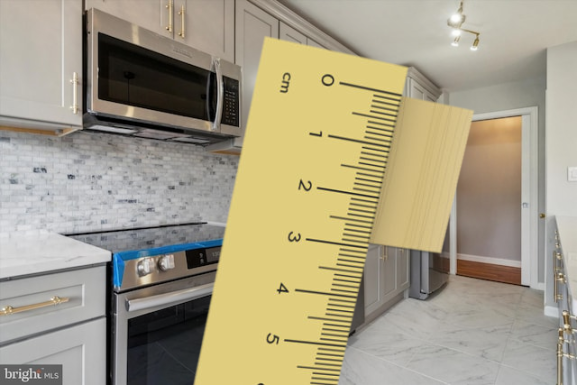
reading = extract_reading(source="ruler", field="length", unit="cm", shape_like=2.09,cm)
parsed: 2.9,cm
